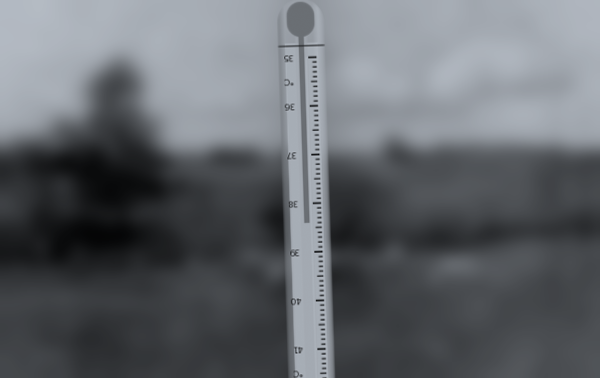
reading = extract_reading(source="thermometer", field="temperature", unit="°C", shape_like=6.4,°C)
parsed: 38.4,°C
